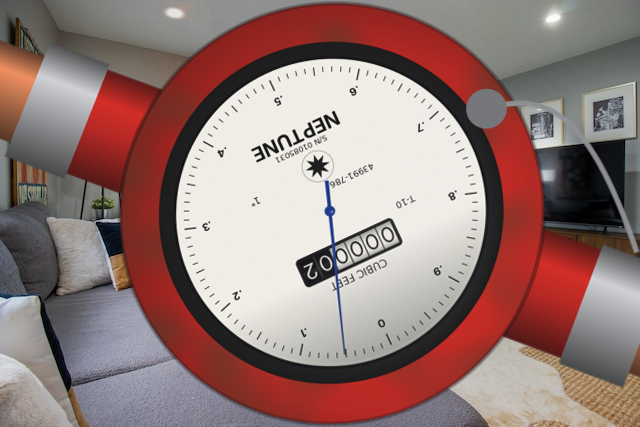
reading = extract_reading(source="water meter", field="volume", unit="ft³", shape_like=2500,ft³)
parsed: 2.05,ft³
